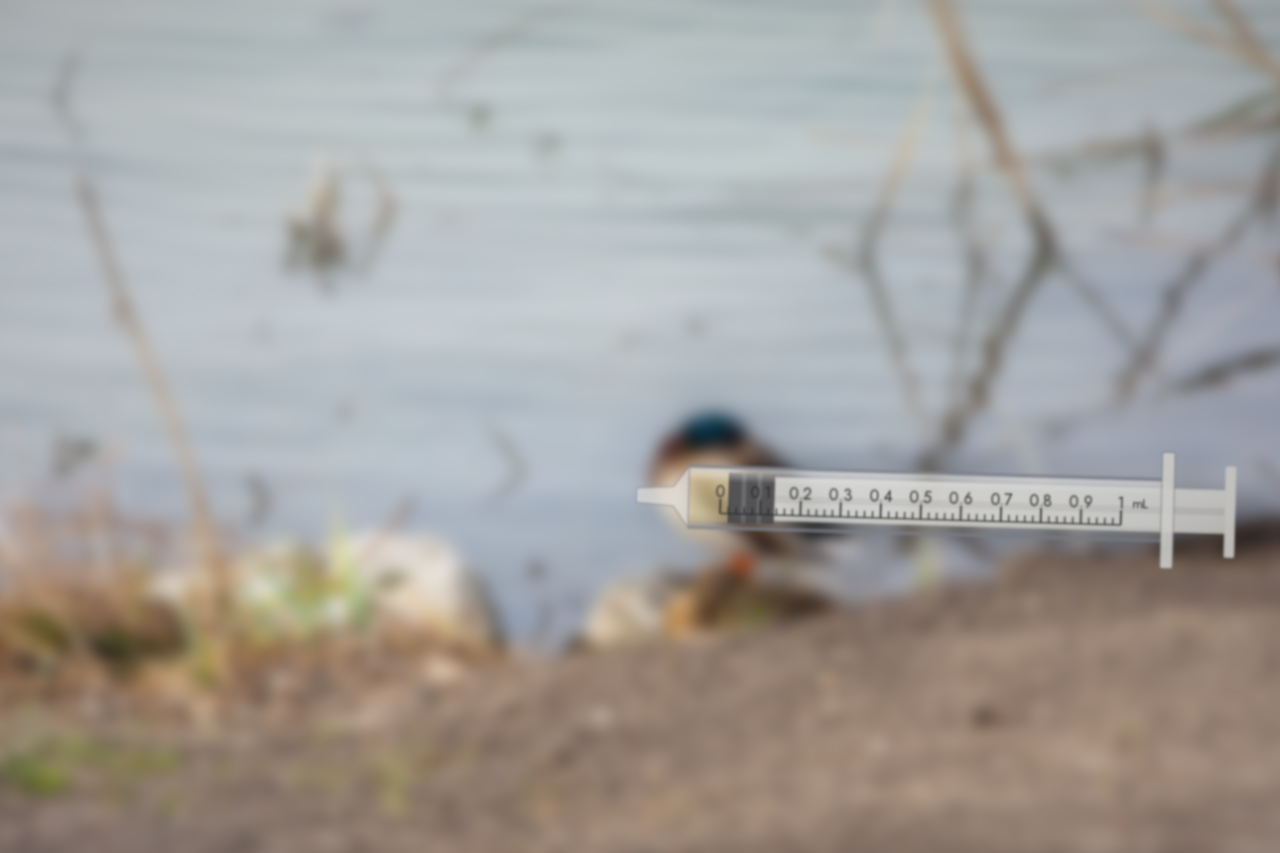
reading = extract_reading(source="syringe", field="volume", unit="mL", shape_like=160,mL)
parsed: 0.02,mL
